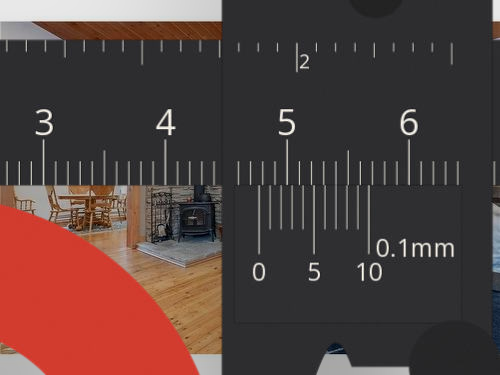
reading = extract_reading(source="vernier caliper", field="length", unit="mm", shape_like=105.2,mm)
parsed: 47.7,mm
